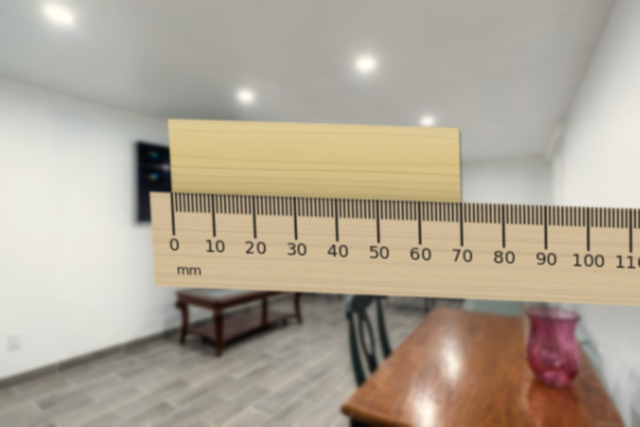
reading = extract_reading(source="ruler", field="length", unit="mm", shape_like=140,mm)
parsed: 70,mm
